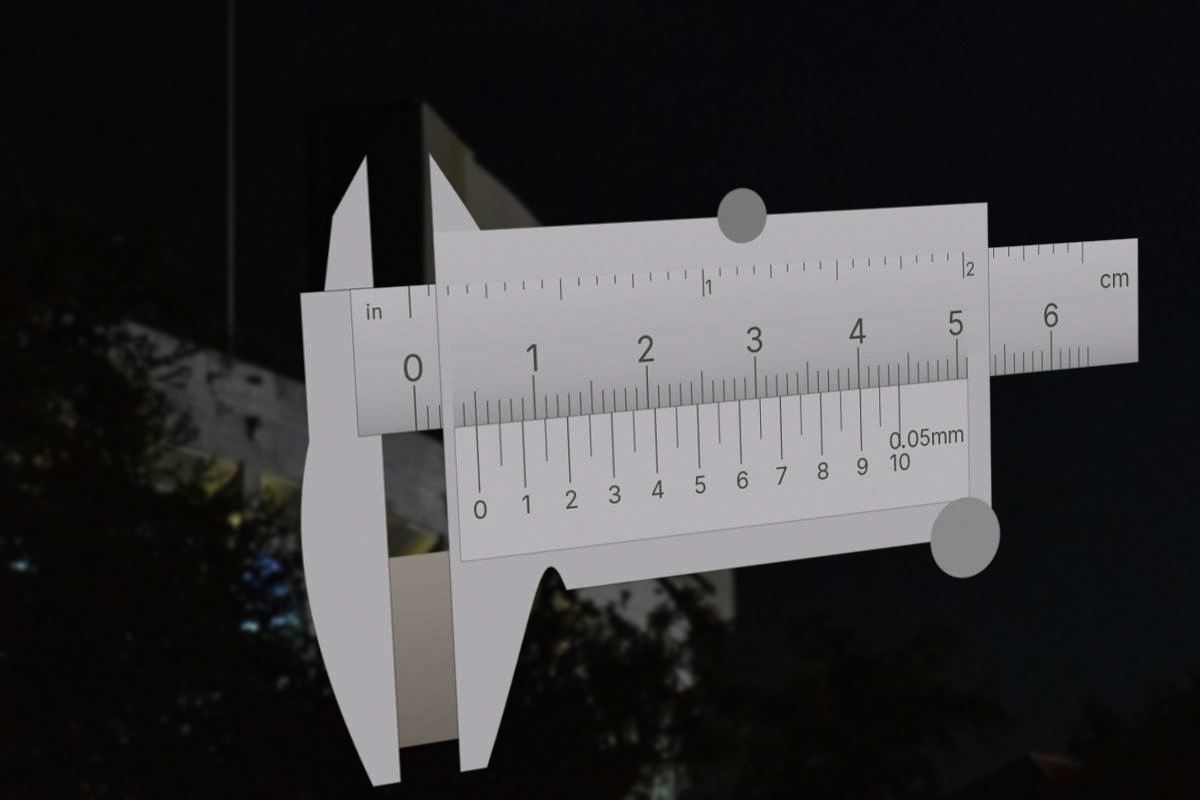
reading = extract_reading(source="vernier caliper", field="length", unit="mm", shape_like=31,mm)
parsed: 5.0,mm
